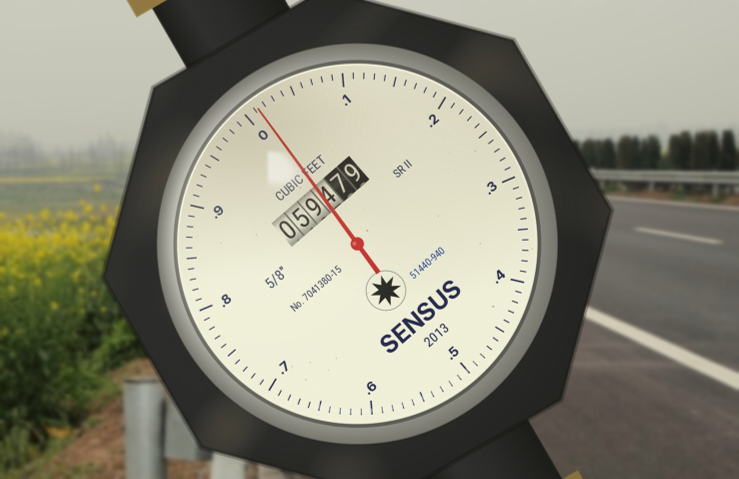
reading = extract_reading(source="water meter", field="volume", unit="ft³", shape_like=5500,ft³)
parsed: 59479.01,ft³
